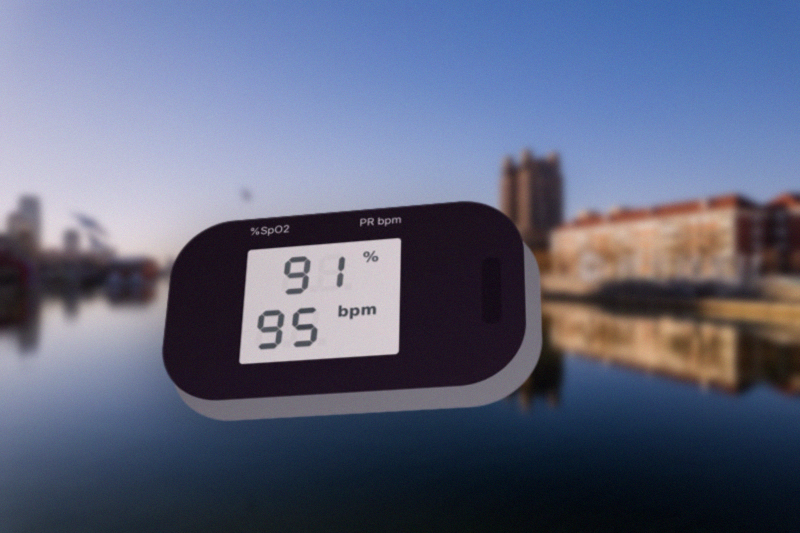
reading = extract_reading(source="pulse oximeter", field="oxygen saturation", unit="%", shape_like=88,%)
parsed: 91,%
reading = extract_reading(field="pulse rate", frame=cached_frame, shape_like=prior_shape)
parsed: 95,bpm
